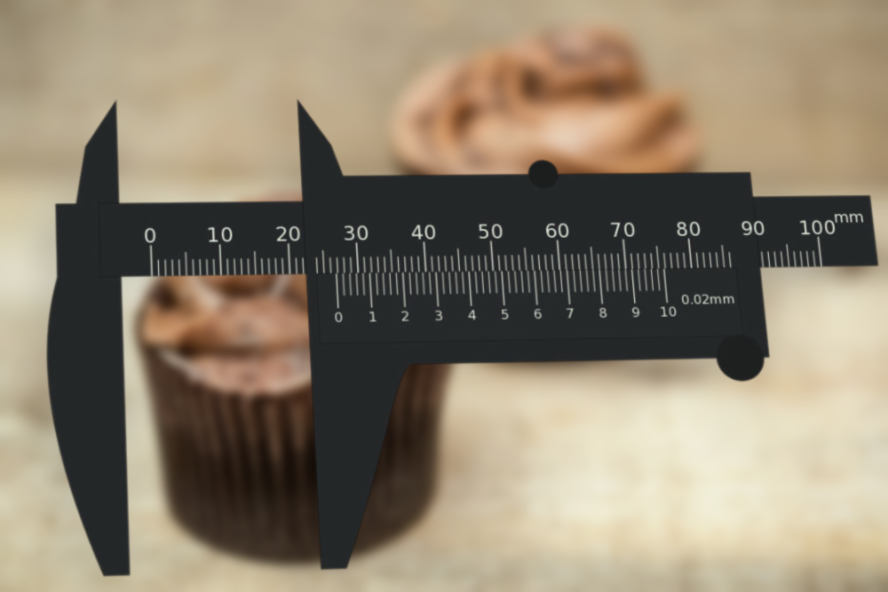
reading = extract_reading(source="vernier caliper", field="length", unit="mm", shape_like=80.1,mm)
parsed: 26.8,mm
